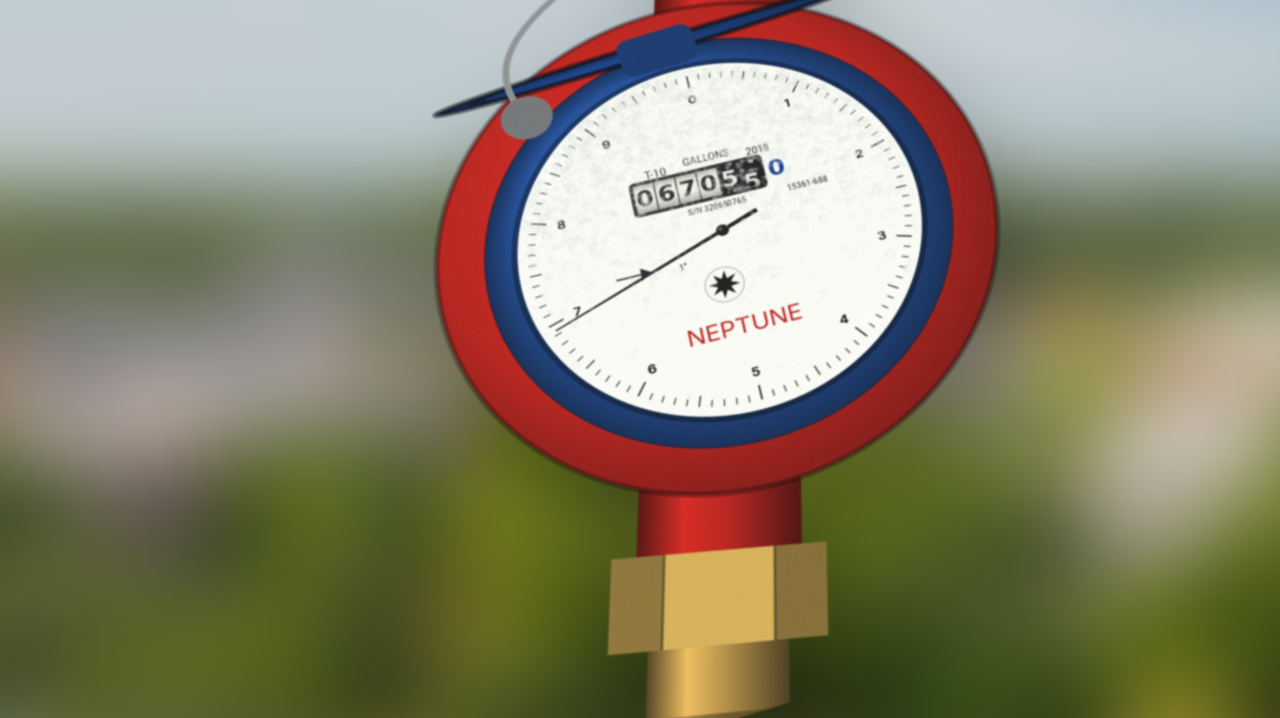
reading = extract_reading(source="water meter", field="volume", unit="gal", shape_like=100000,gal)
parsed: 670546.9,gal
